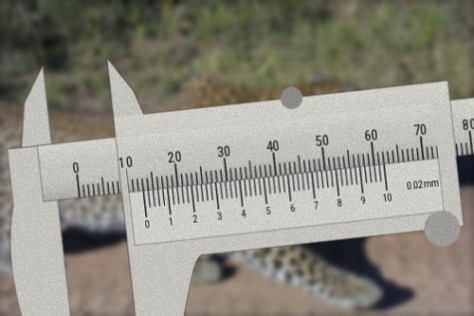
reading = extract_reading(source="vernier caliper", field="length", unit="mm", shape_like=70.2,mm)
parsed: 13.0,mm
